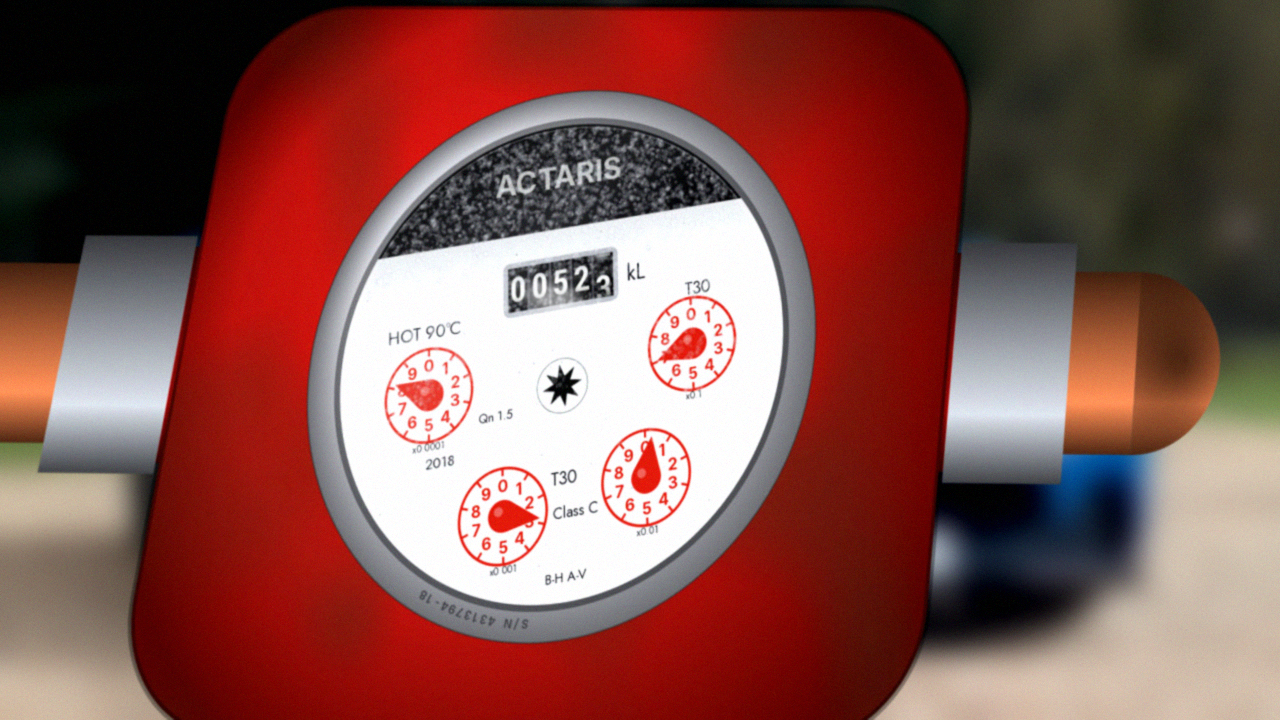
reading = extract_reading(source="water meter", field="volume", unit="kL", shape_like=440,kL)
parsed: 522.7028,kL
